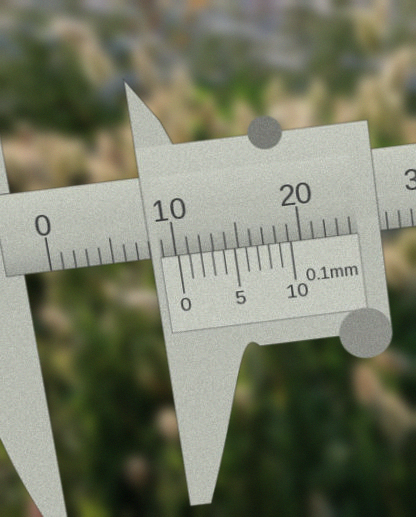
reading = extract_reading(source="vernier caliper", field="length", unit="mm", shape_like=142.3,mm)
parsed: 10.2,mm
